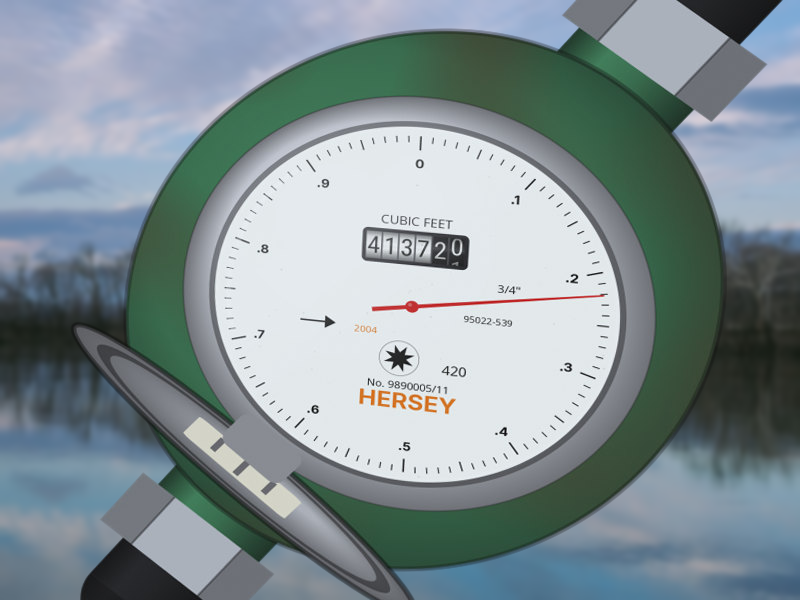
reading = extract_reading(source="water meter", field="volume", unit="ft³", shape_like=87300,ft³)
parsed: 413720.22,ft³
